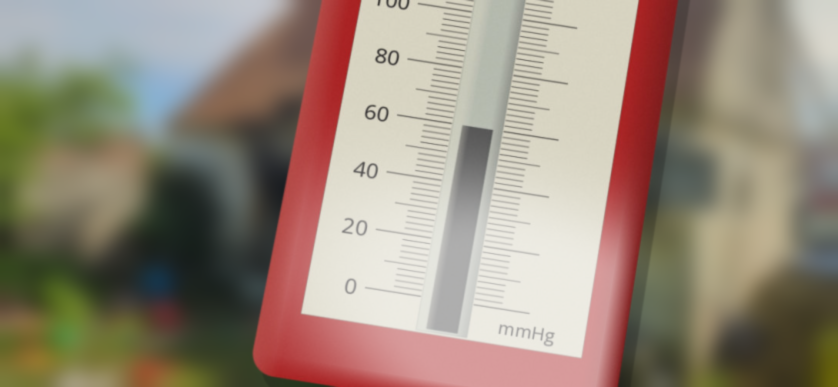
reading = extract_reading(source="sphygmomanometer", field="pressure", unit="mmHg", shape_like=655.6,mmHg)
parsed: 60,mmHg
